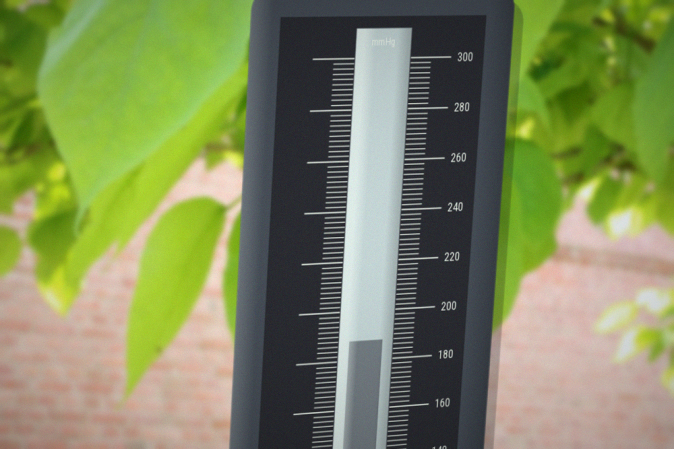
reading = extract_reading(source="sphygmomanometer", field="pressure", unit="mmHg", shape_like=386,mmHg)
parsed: 188,mmHg
